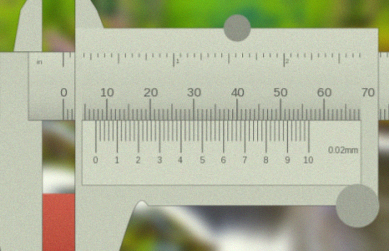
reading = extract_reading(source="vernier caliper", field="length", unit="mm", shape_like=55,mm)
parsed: 7.5,mm
